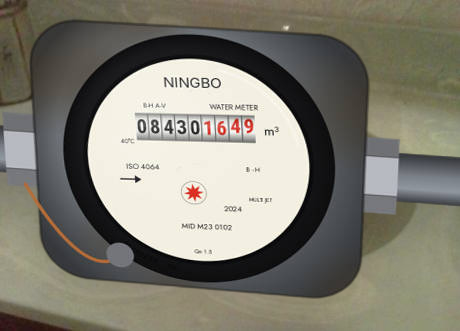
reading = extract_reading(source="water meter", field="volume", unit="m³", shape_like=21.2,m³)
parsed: 8430.1649,m³
